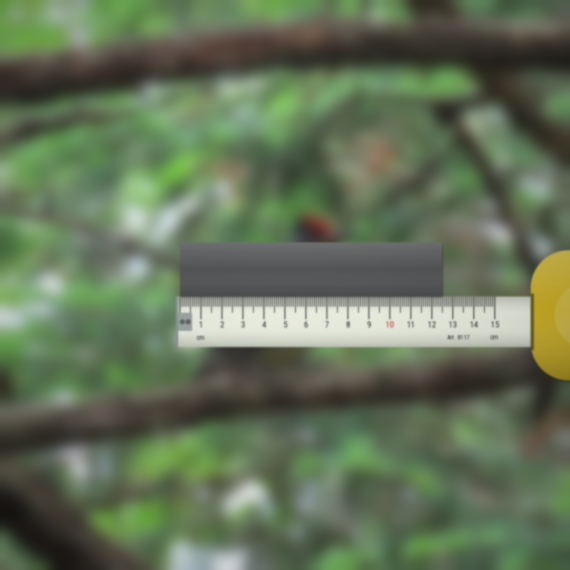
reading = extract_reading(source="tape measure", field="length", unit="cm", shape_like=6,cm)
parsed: 12.5,cm
